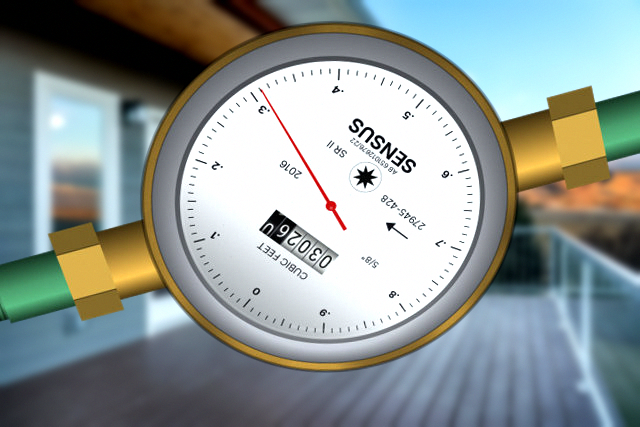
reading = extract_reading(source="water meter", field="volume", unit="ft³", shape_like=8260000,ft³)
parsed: 30260.31,ft³
